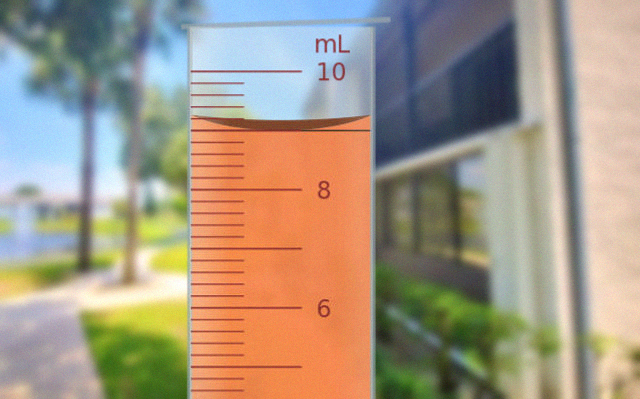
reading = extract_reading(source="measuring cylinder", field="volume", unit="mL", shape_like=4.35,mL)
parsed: 9,mL
